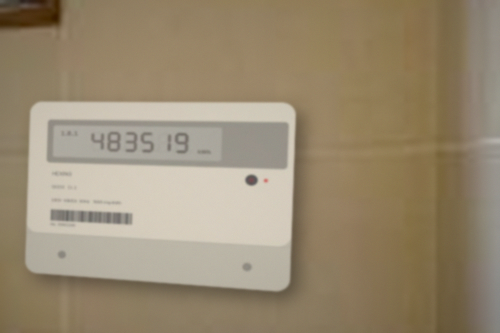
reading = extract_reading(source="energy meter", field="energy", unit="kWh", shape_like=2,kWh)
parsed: 483519,kWh
